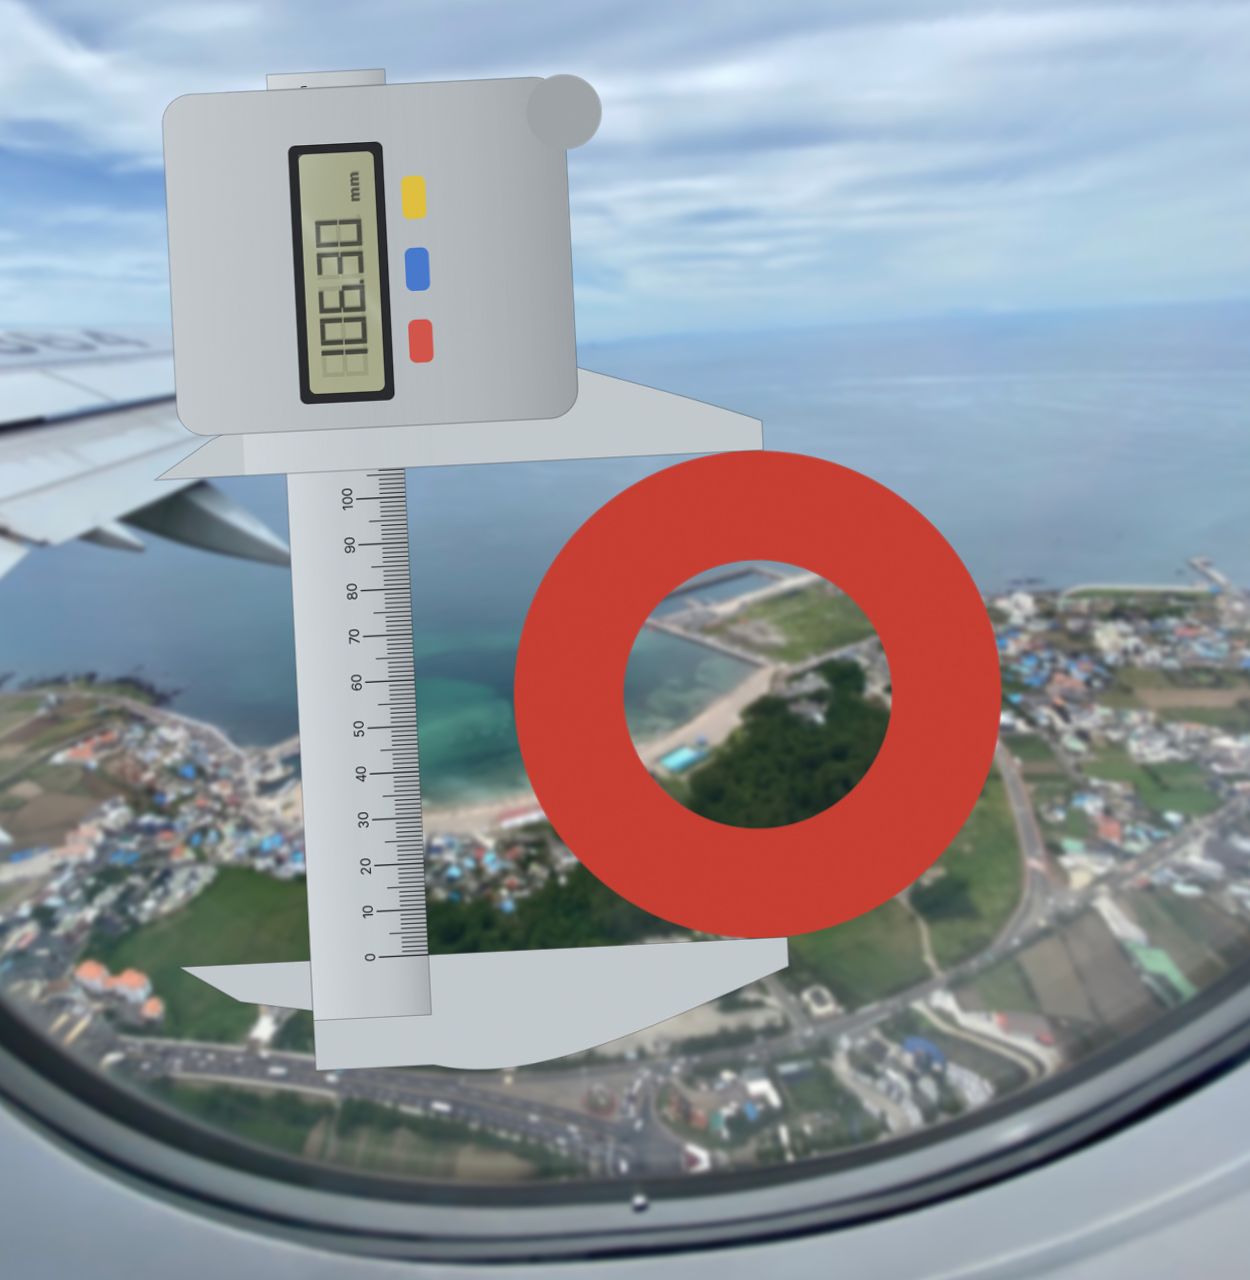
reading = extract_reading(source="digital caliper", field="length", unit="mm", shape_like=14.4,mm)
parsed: 106.30,mm
